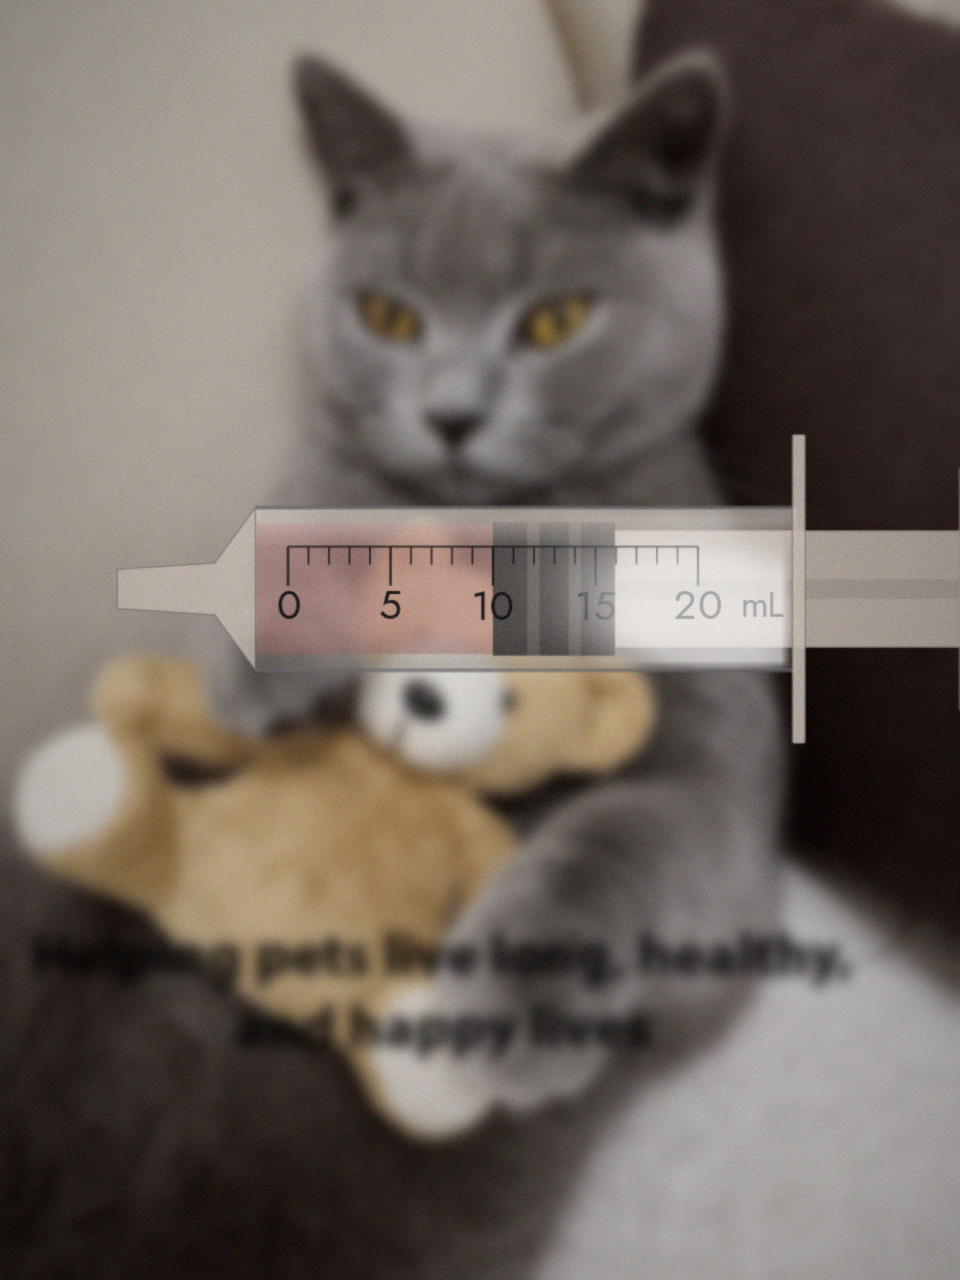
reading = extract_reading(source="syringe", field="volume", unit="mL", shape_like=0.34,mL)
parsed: 10,mL
